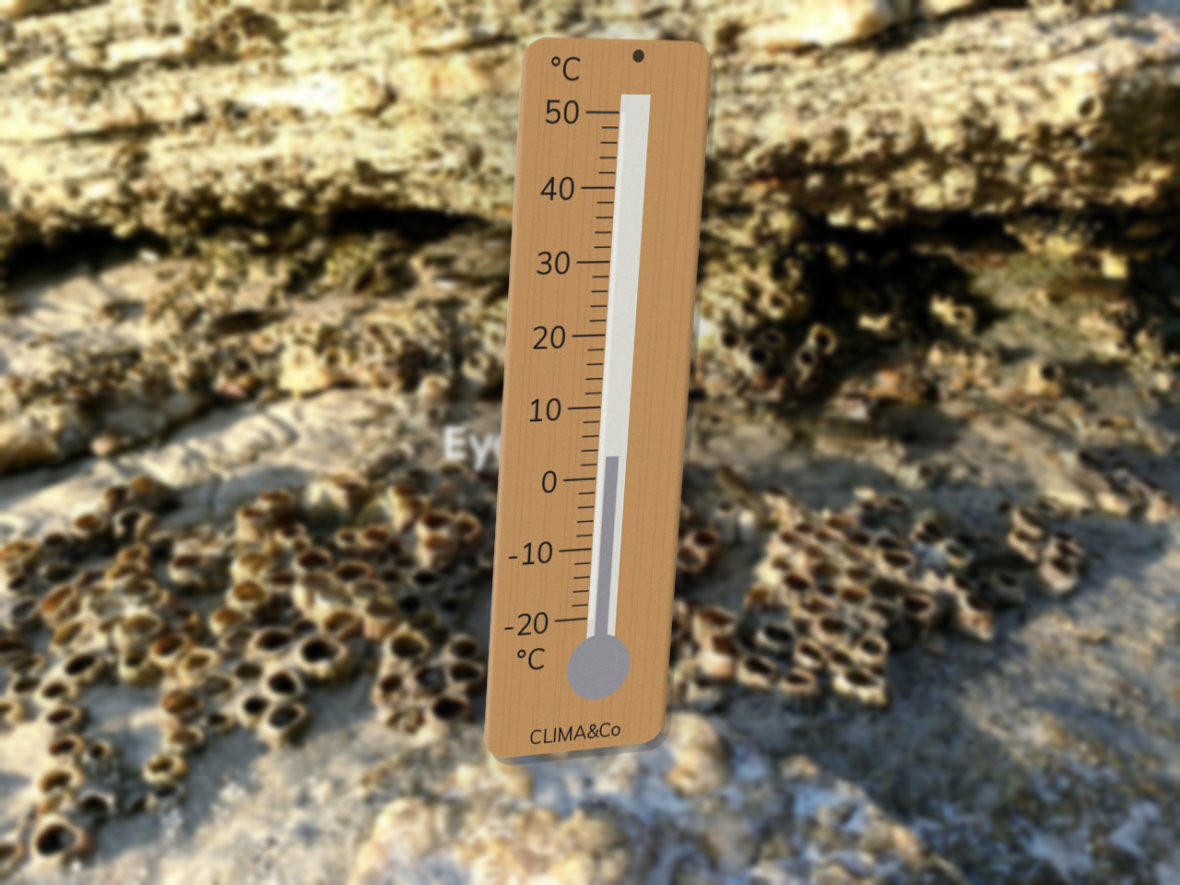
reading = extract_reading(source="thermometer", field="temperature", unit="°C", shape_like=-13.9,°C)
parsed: 3,°C
